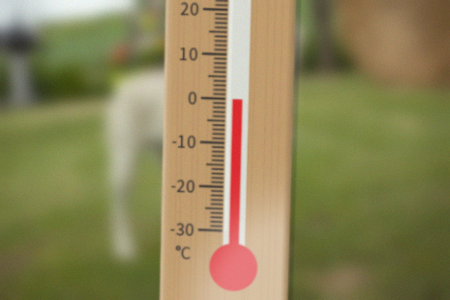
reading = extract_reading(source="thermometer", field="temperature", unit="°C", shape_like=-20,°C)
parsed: 0,°C
